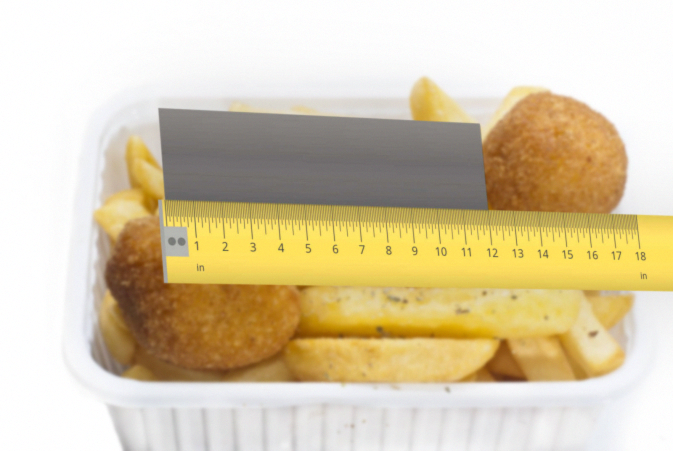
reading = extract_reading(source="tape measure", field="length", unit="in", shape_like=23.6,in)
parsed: 12,in
